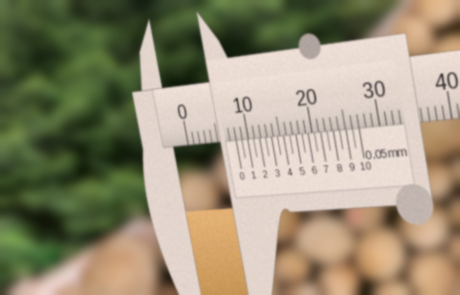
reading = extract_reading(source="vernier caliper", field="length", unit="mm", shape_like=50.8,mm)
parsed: 8.0,mm
